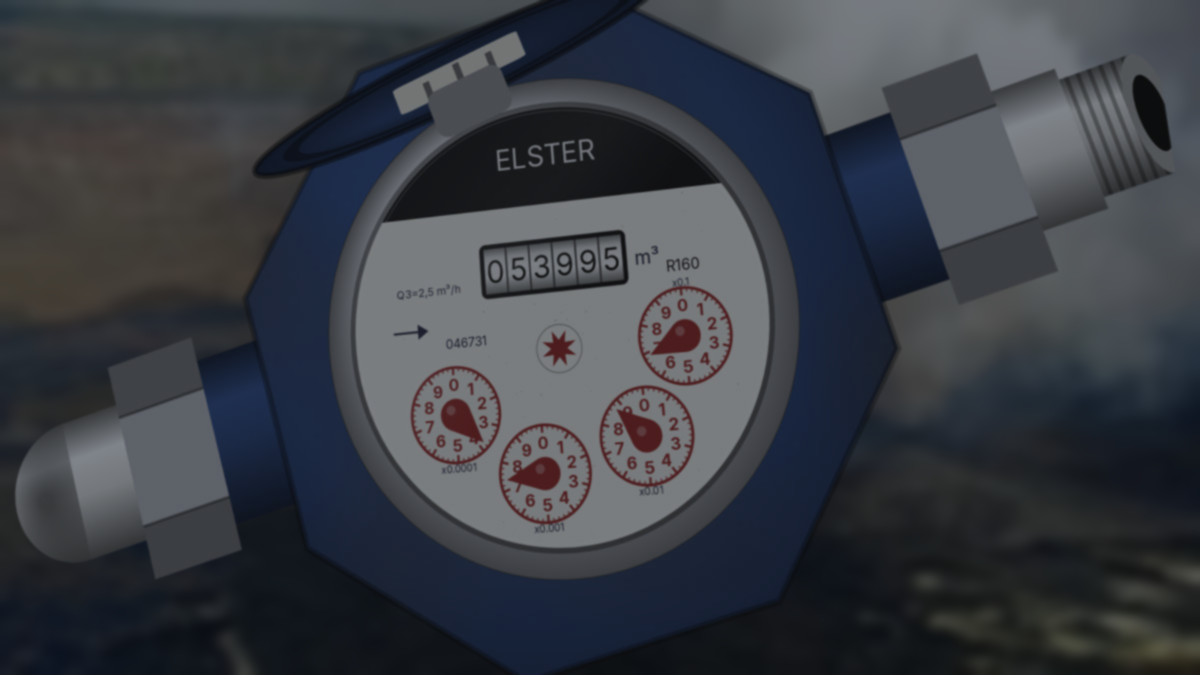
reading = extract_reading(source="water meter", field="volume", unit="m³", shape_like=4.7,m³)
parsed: 53995.6873,m³
